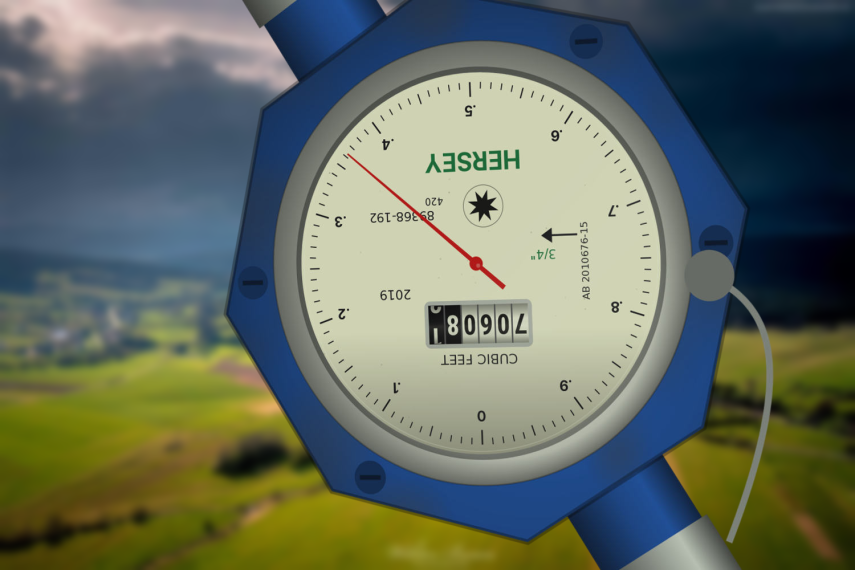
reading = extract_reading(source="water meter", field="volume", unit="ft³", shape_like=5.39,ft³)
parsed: 706081.36,ft³
